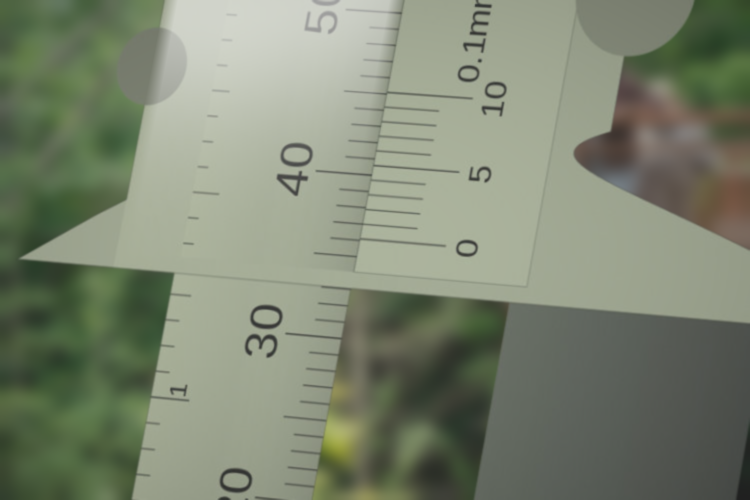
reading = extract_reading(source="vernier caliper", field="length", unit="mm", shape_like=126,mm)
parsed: 36.1,mm
